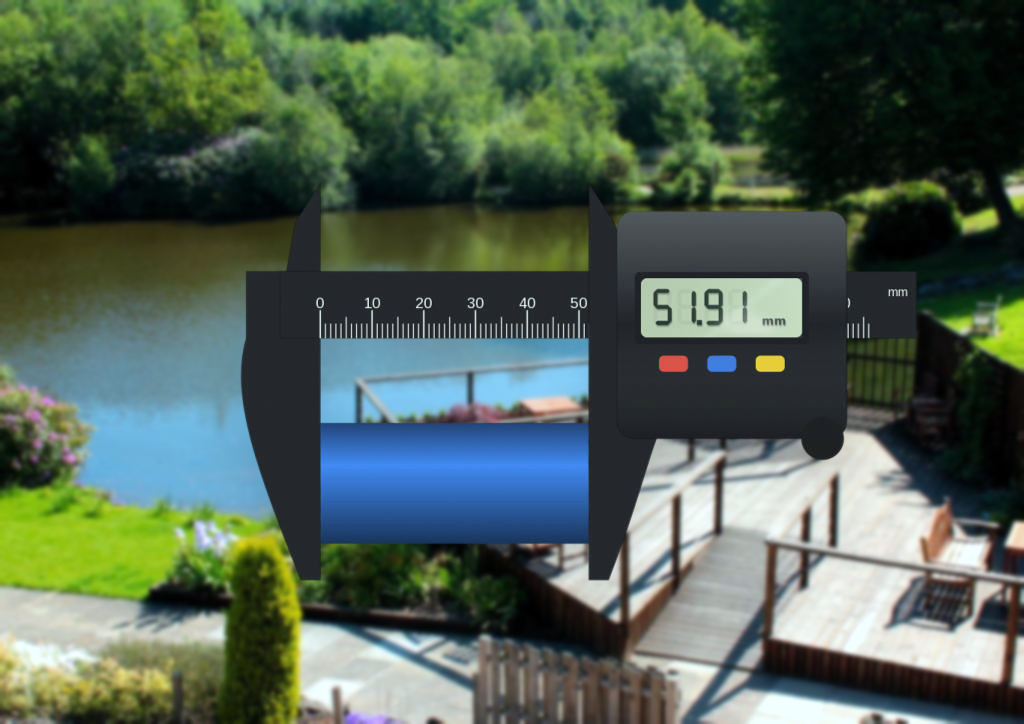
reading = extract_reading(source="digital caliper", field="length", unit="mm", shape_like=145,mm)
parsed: 51.91,mm
